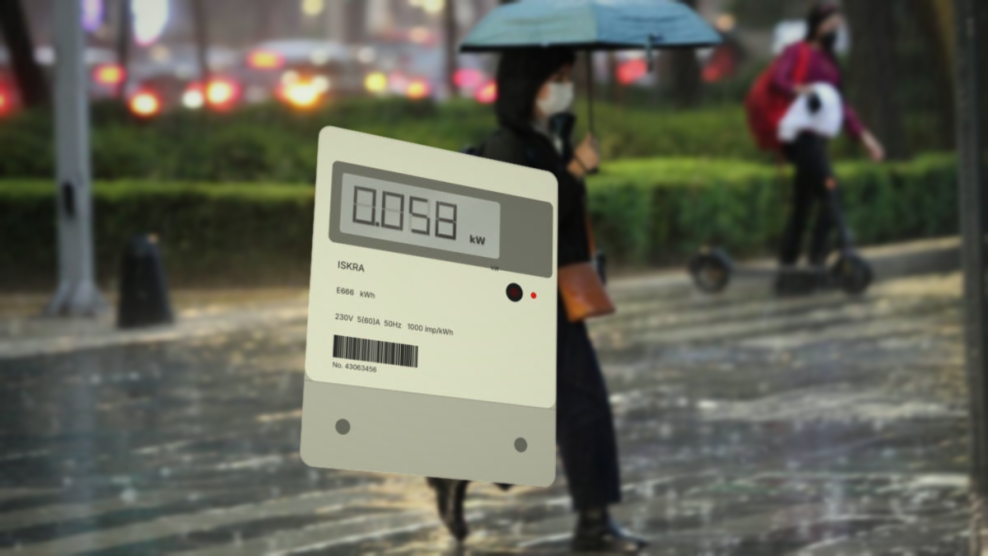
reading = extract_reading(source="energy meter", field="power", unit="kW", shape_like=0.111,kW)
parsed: 0.058,kW
